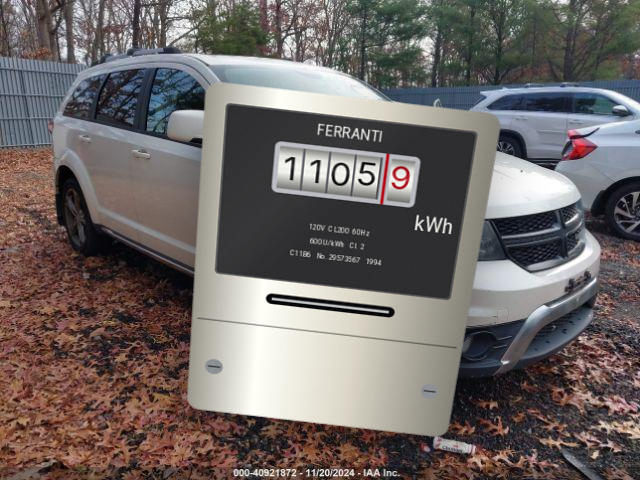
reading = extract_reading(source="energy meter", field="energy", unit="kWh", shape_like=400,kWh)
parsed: 1105.9,kWh
